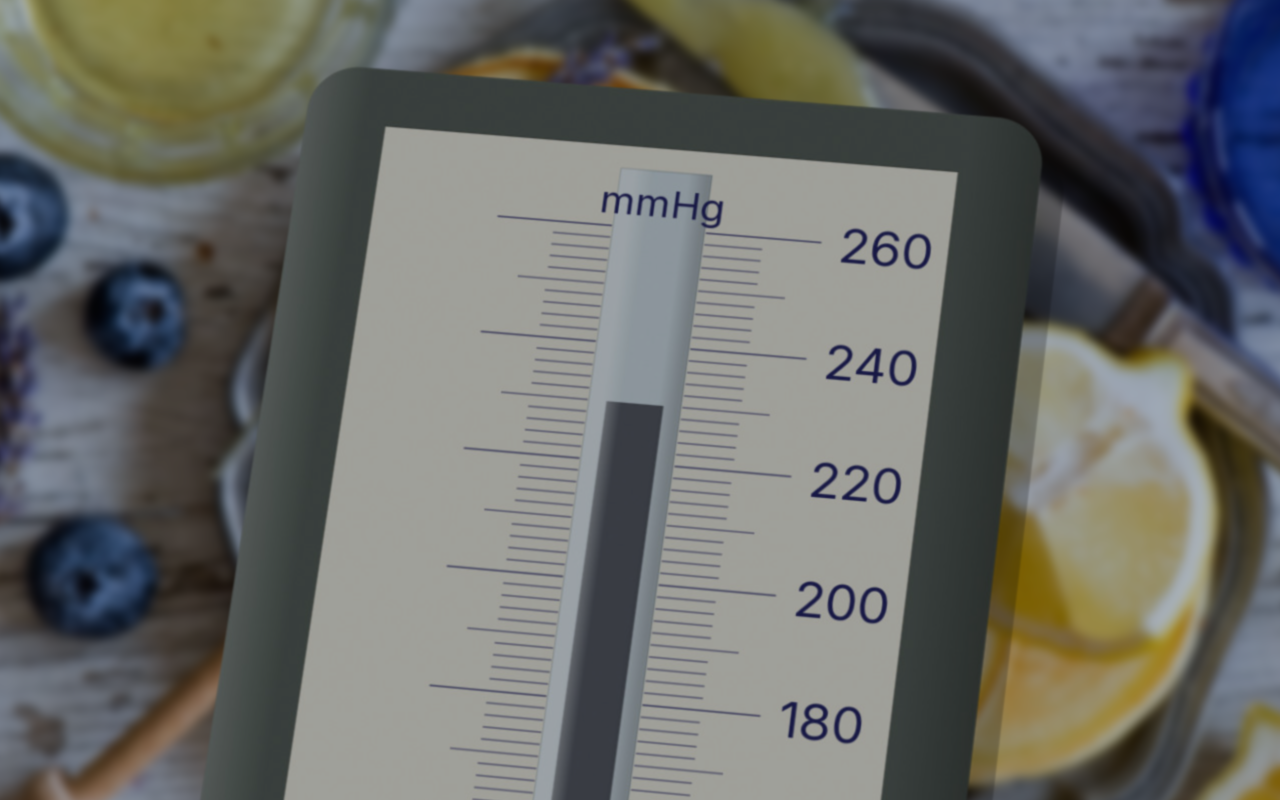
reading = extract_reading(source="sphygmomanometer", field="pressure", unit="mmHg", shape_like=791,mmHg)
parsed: 230,mmHg
